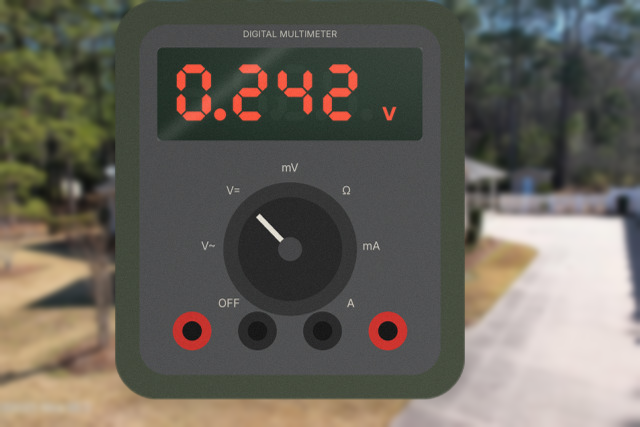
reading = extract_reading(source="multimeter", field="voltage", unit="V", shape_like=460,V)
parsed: 0.242,V
